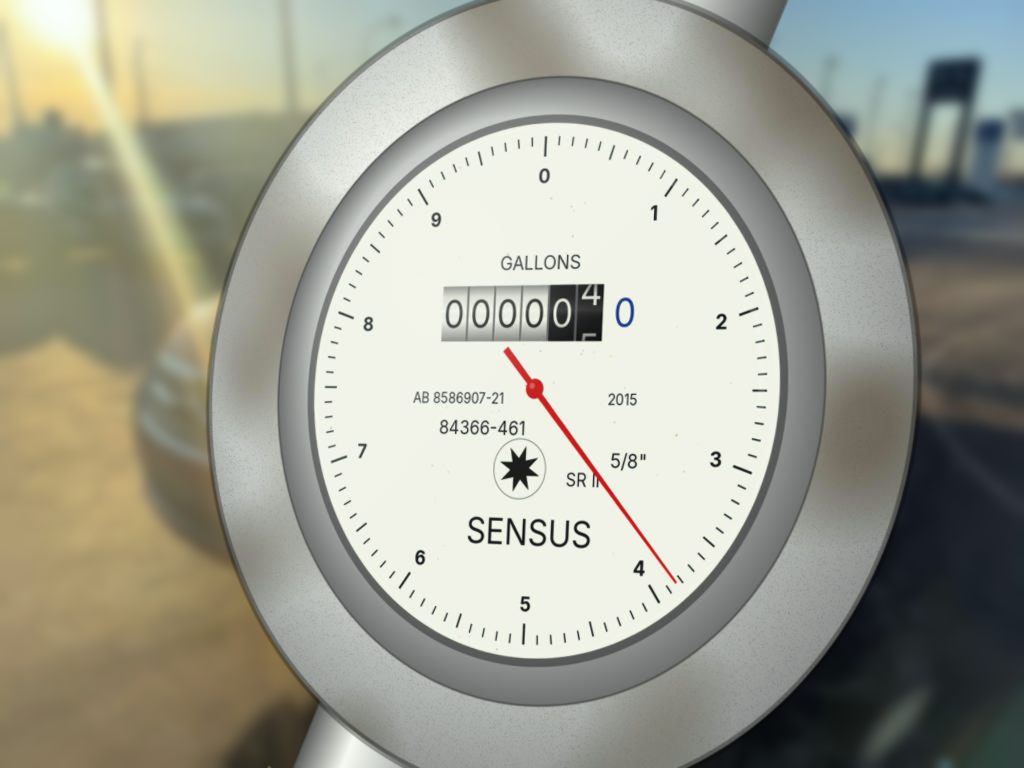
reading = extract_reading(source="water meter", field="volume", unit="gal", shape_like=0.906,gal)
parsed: 43.8,gal
